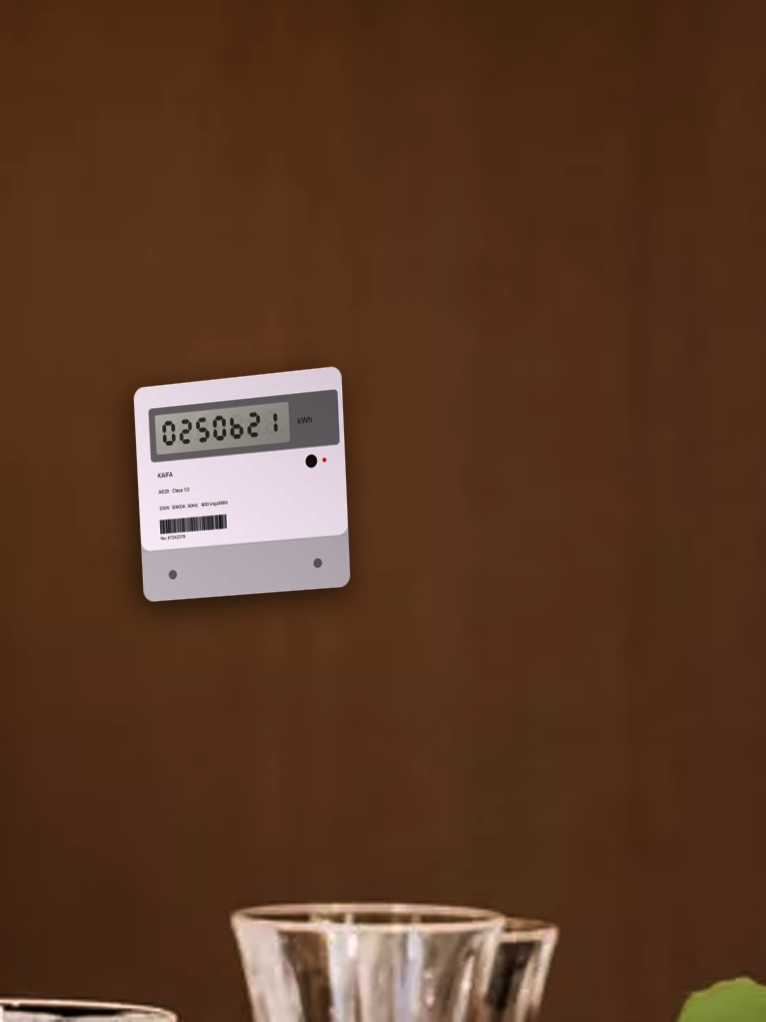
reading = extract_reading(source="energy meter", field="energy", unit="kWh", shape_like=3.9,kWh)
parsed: 250621,kWh
